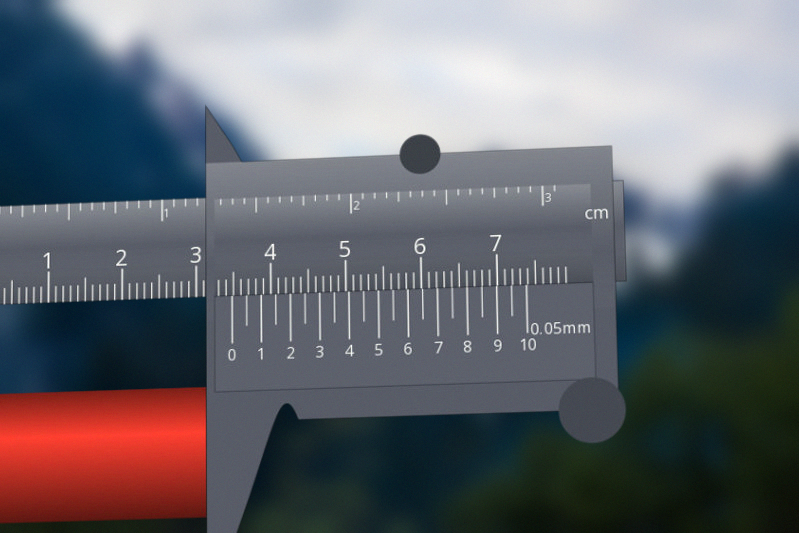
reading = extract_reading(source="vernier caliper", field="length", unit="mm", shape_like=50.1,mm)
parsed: 34.8,mm
